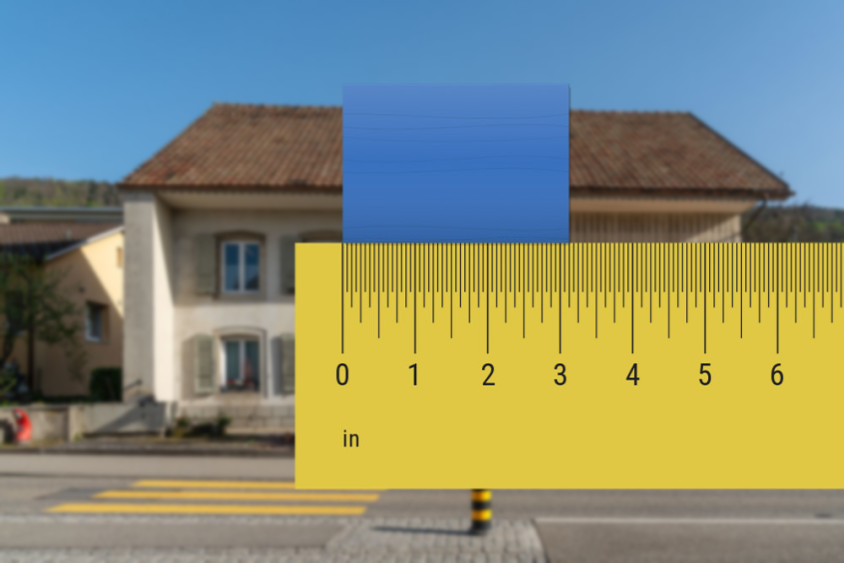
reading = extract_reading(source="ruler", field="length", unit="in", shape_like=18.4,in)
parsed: 3.125,in
